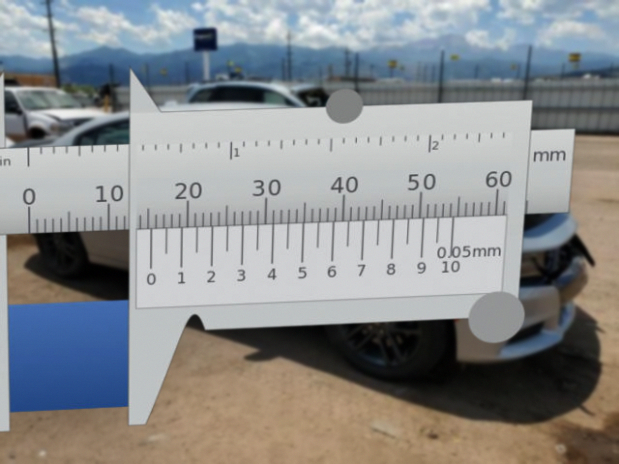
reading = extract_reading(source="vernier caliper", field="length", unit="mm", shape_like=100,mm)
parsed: 15.4,mm
